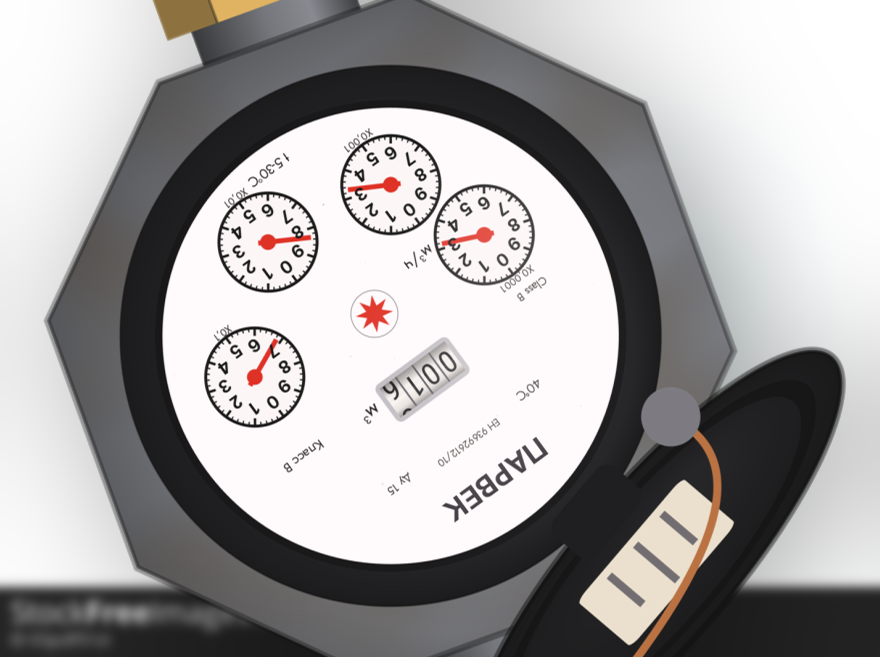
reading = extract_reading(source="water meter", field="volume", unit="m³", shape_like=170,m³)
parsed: 15.6833,m³
